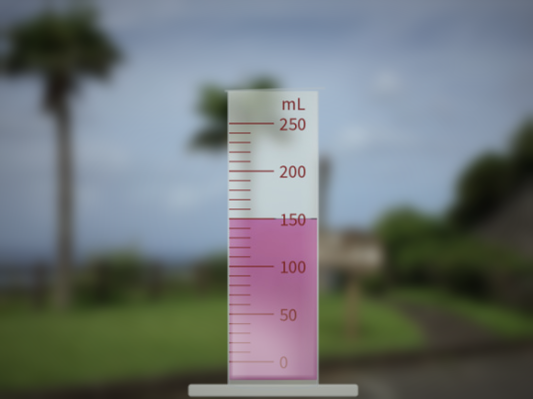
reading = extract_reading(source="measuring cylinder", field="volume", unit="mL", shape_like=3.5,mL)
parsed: 150,mL
